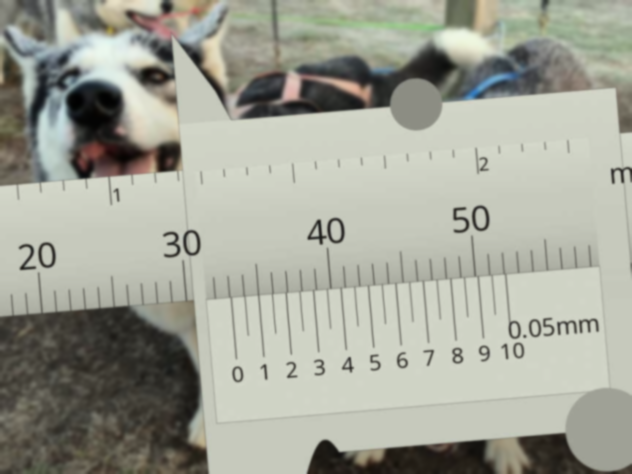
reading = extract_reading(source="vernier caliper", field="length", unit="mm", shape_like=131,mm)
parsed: 33.1,mm
